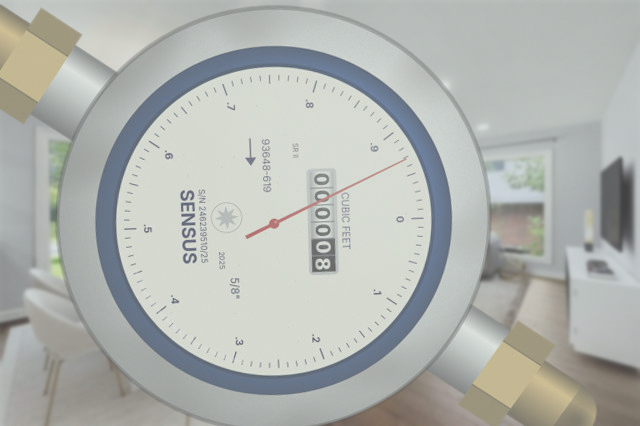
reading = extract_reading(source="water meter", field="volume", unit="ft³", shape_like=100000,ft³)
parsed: 7.93,ft³
